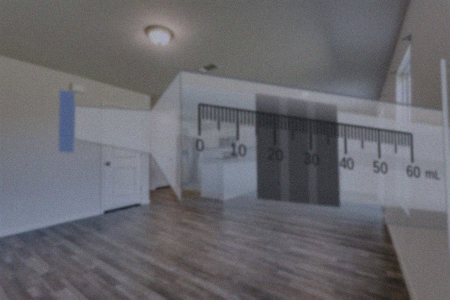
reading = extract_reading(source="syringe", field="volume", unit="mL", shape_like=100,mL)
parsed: 15,mL
